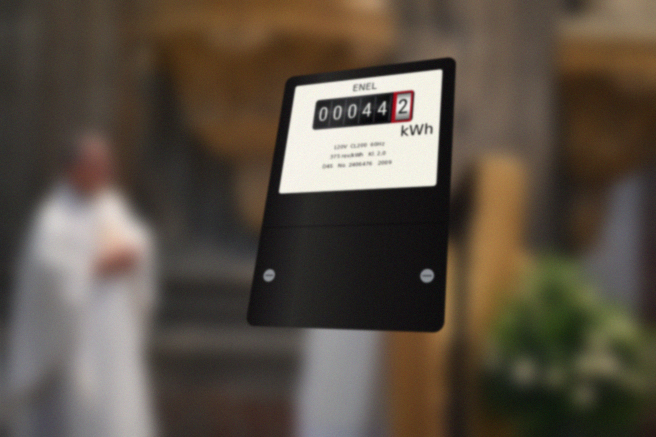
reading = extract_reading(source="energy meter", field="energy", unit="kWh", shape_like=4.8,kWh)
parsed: 44.2,kWh
